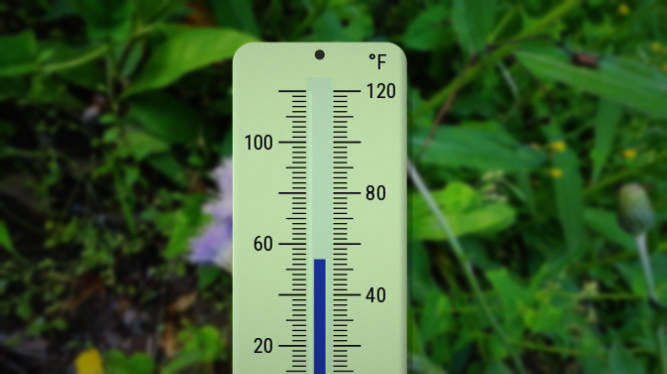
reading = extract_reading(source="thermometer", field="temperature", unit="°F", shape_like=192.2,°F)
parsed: 54,°F
